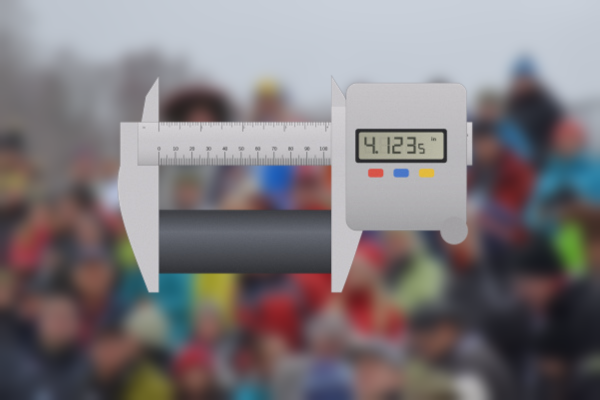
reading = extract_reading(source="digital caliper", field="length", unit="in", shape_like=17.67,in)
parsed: 4.1235,in
